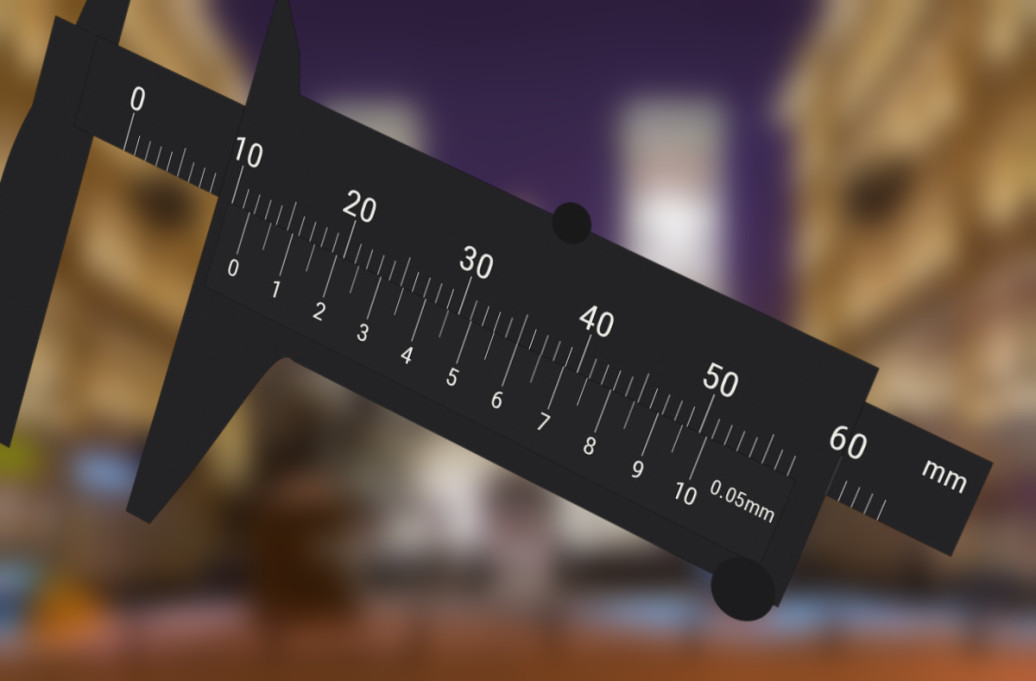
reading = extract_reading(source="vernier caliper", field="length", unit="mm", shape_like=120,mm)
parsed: 11.6,mm
